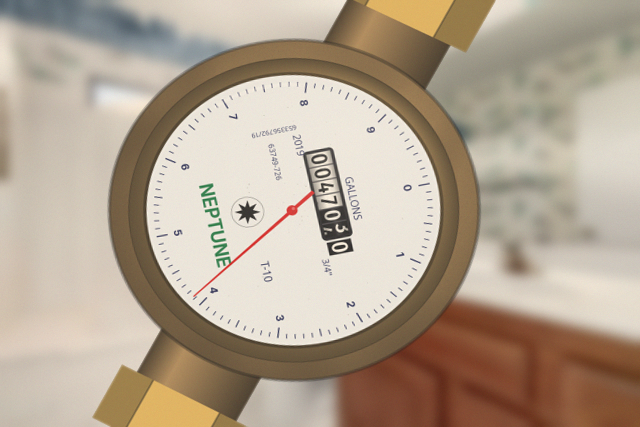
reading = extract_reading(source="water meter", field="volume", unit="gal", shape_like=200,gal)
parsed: 47034.1,gal
